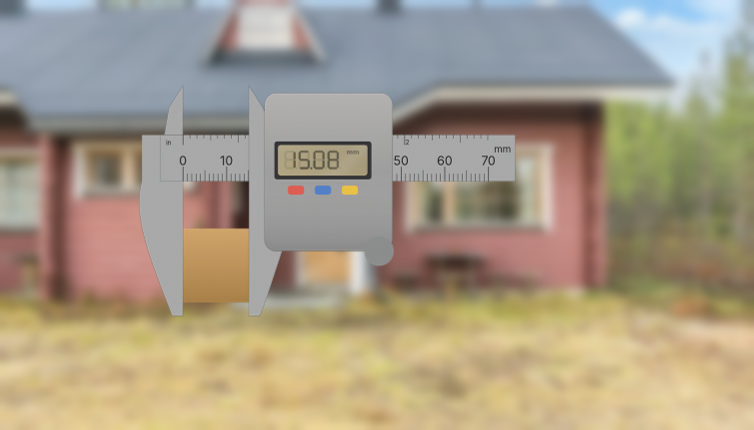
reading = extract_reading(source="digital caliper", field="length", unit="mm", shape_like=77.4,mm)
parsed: 15.08,mm
